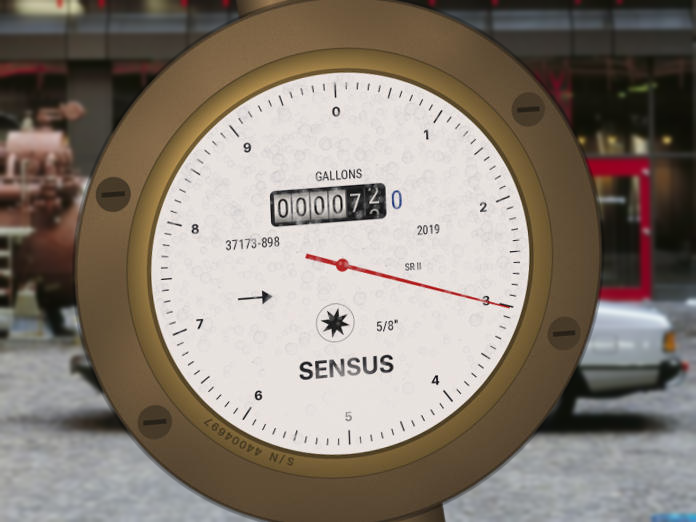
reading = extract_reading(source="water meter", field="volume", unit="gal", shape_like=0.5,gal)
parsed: 723.0,gal
